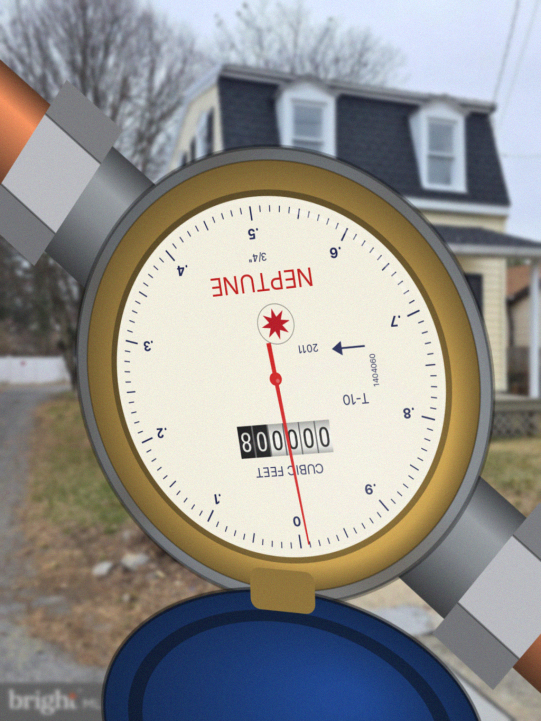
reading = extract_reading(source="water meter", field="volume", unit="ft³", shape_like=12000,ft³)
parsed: 7.99,ft³
